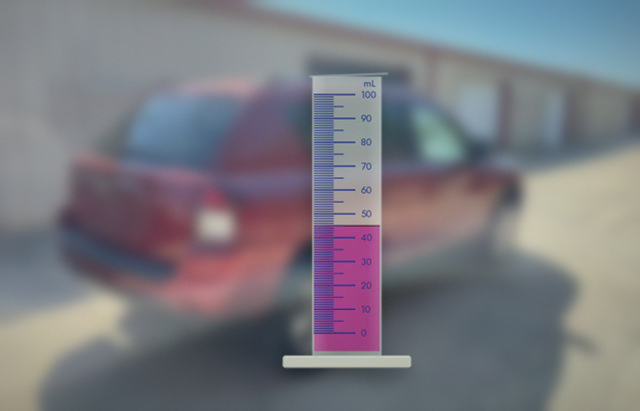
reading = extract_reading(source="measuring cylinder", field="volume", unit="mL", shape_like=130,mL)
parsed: 45,mL
